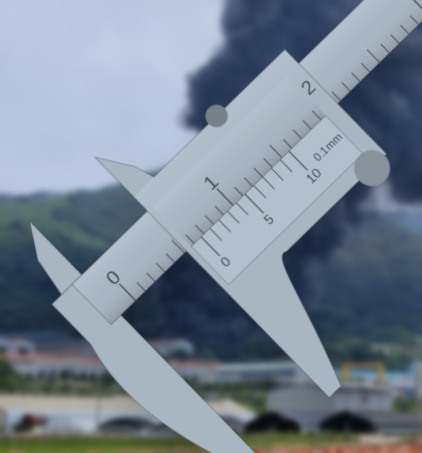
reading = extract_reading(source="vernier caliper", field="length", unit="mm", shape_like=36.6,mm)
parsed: 6.7,mm
